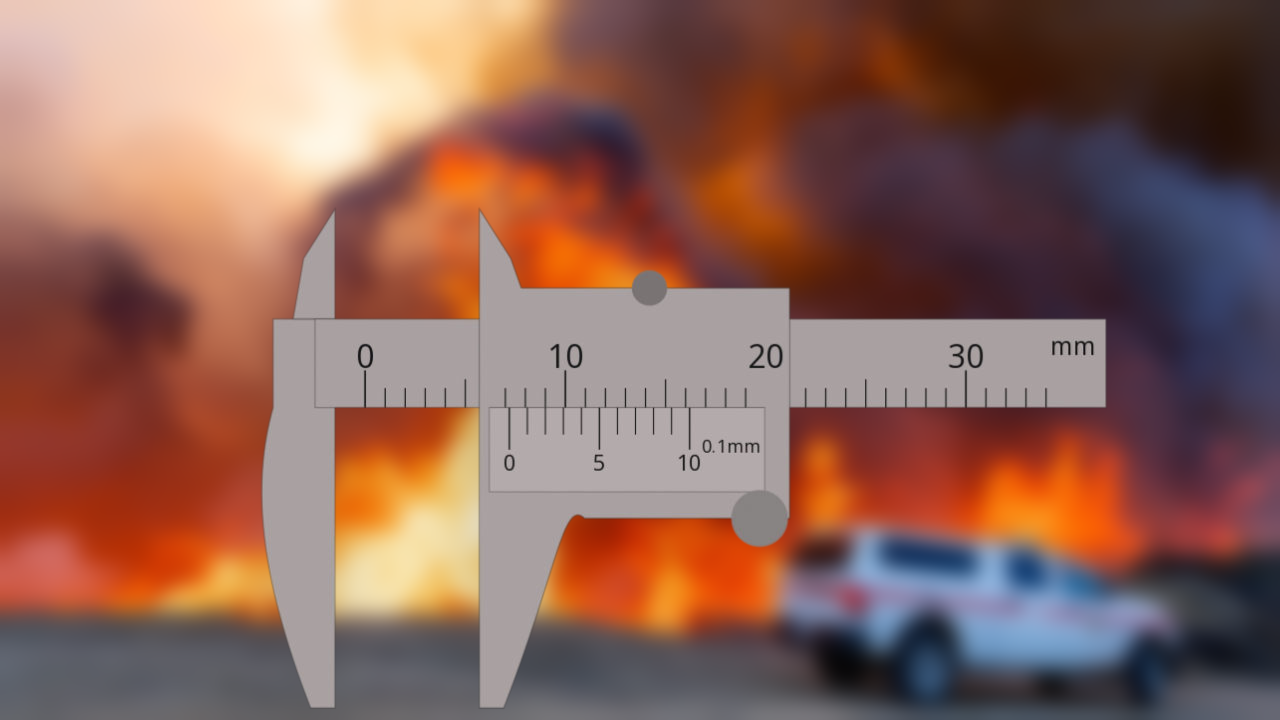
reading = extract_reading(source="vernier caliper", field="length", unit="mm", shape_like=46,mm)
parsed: 7.2,mm
